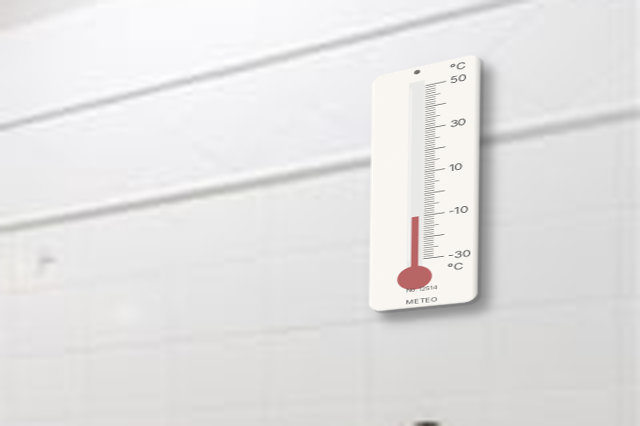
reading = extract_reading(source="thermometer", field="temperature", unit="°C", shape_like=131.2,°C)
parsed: -10,°C
